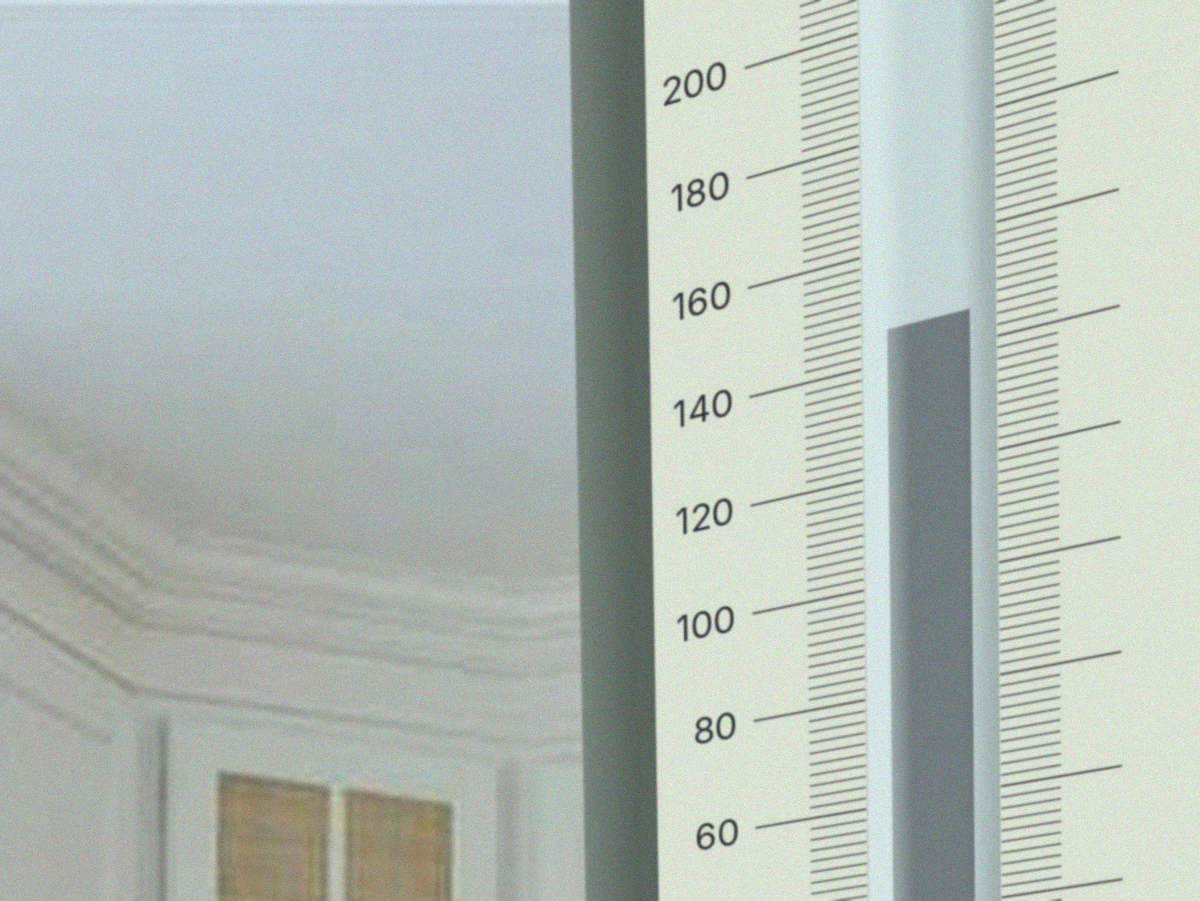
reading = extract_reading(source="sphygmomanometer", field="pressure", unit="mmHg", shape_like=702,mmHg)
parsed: 146,mmHg
